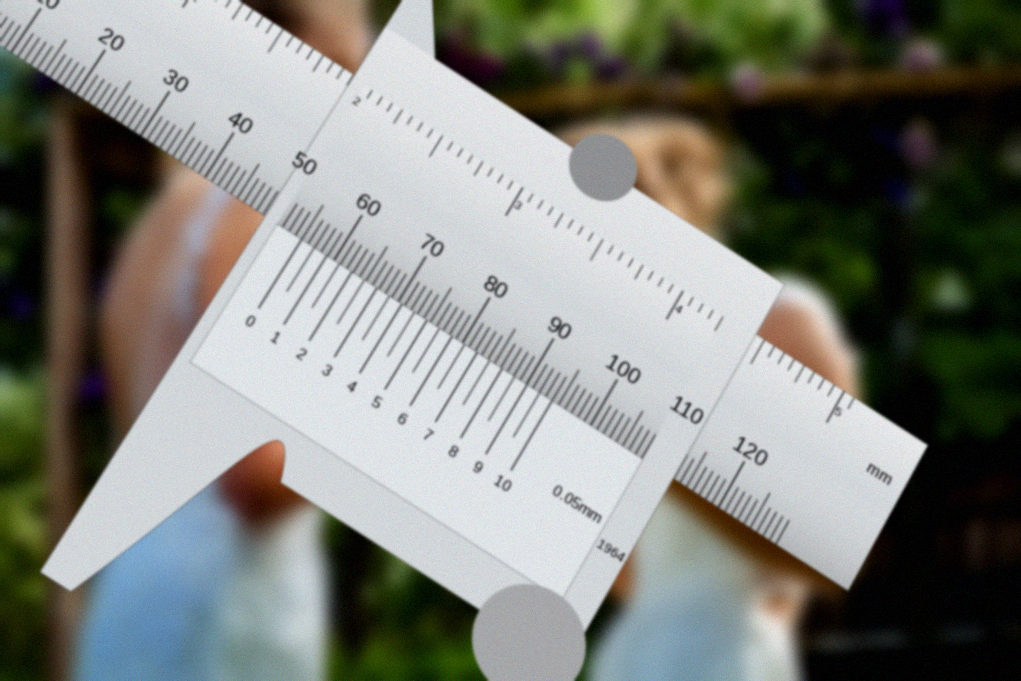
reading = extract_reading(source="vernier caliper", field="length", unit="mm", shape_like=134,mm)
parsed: 55.0,mm
